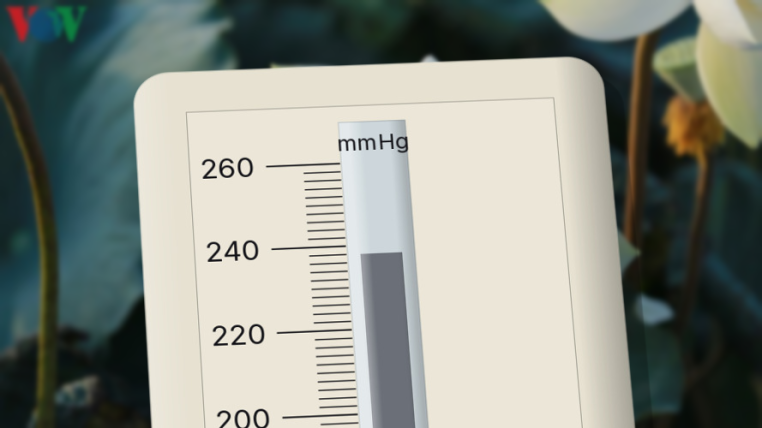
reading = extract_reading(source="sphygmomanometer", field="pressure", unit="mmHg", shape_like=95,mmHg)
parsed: 238,mmHg
